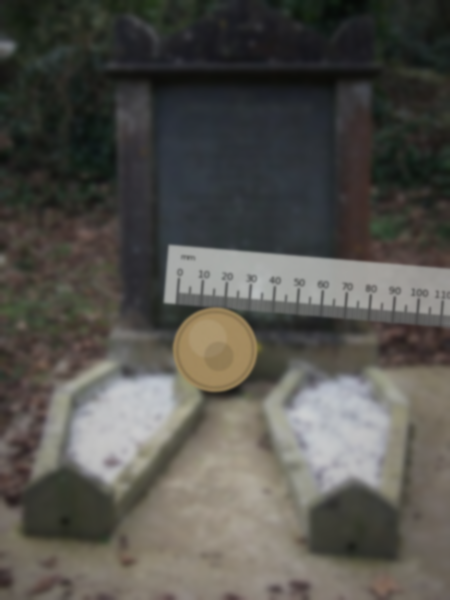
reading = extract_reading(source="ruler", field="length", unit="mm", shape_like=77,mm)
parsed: 35,mm
